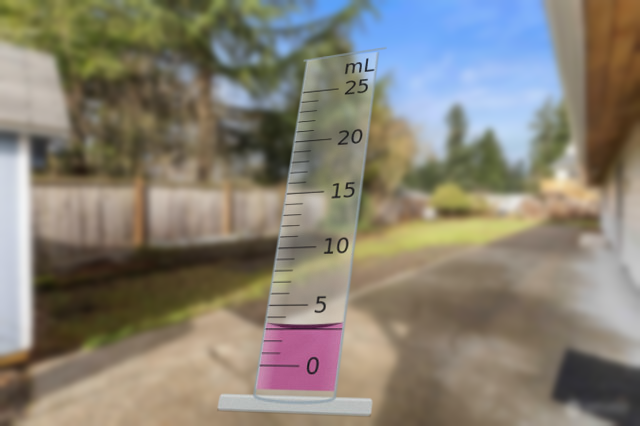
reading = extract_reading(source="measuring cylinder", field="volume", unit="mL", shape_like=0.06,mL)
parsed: 3,mL
